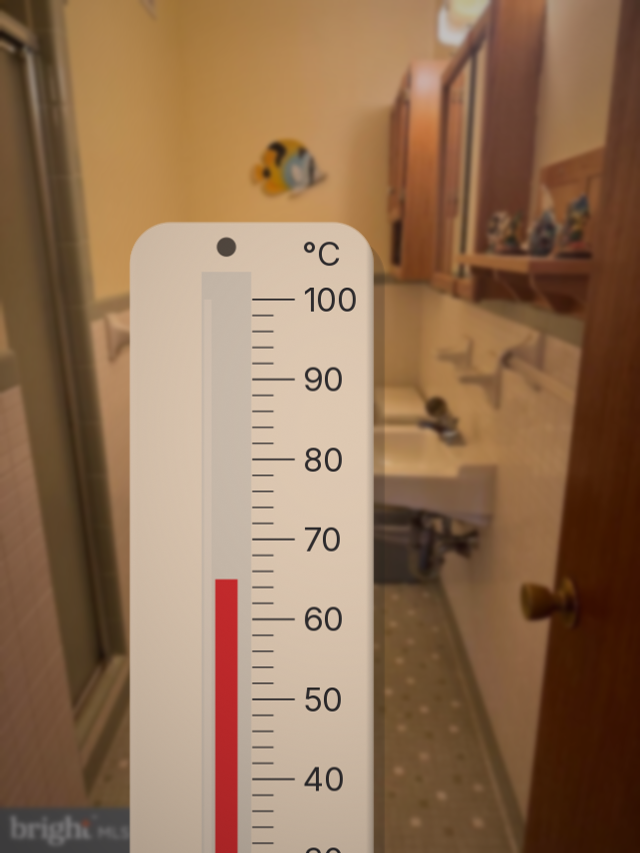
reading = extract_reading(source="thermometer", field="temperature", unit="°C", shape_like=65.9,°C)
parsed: 65,°C
